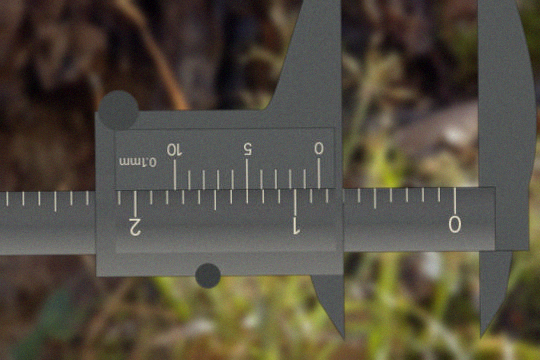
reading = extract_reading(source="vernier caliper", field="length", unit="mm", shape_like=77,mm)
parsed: 8.5,mm
